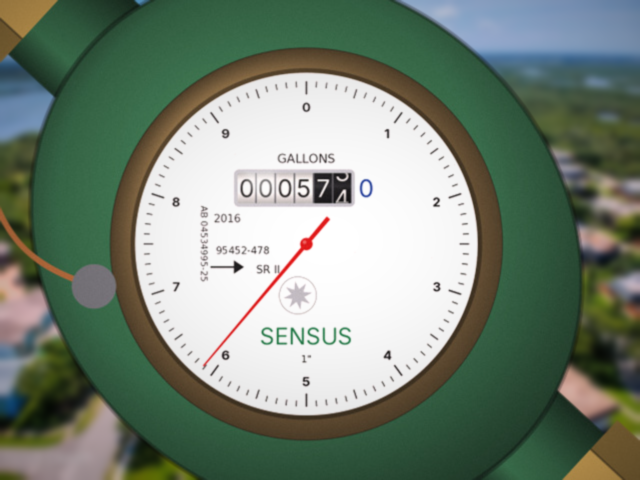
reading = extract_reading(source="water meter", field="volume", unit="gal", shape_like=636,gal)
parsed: 5736.1,gal
